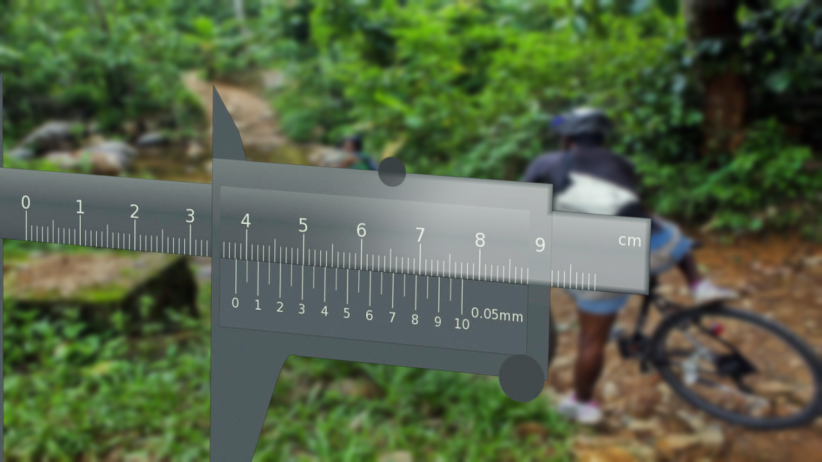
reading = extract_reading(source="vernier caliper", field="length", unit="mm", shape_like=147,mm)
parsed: 38.2,mm
